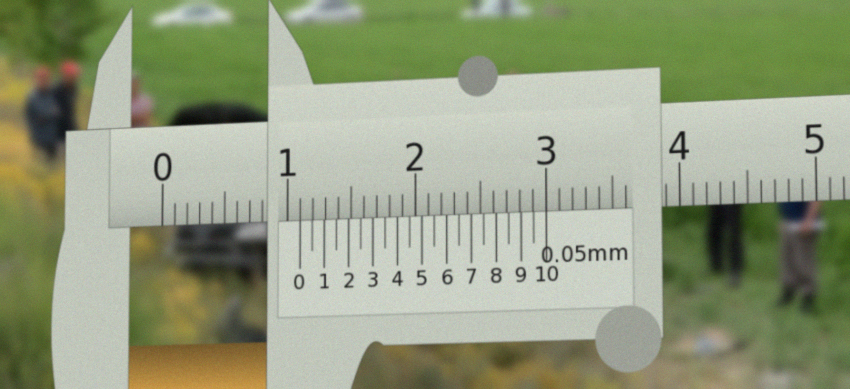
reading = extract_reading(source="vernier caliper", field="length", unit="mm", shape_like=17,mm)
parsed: 11.0,mm
